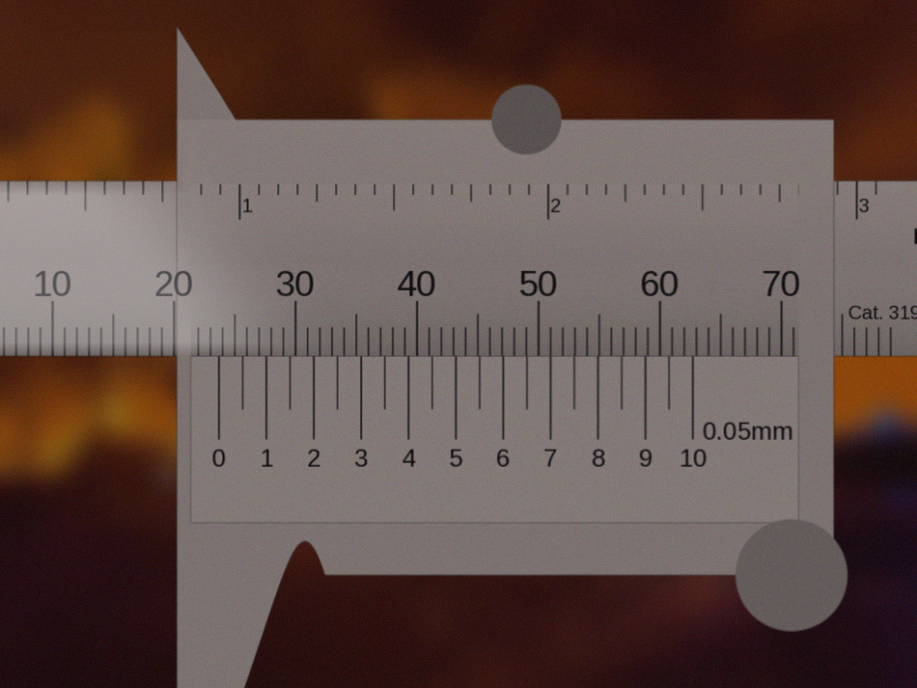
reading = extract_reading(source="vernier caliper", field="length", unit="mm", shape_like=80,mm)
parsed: 23.7,mm
